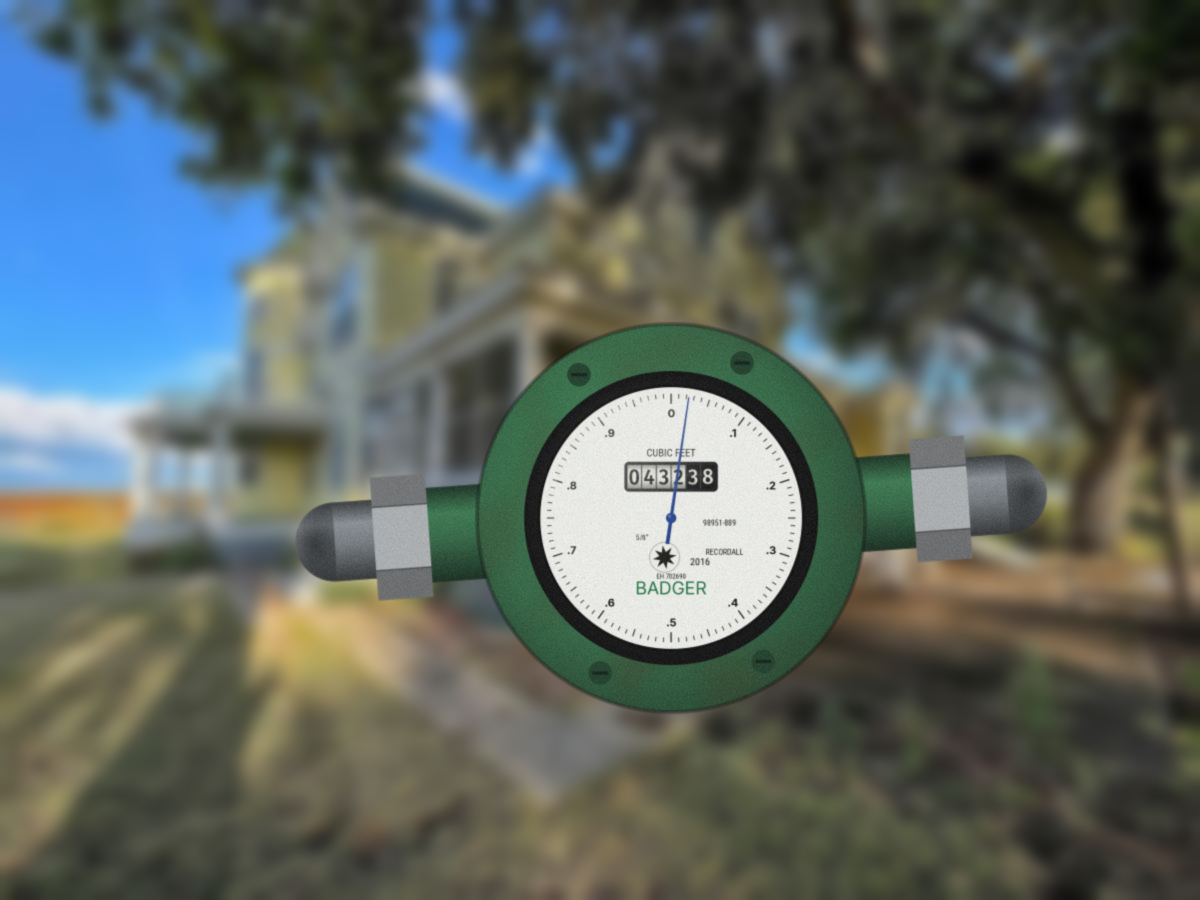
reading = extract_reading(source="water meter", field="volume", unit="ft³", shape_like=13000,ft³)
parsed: 43238.02,ft³
